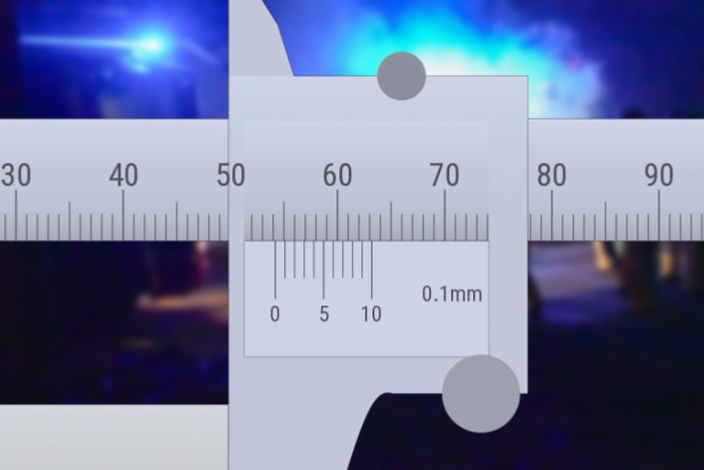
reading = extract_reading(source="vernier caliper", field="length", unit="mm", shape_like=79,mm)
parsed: 54.2,mm
